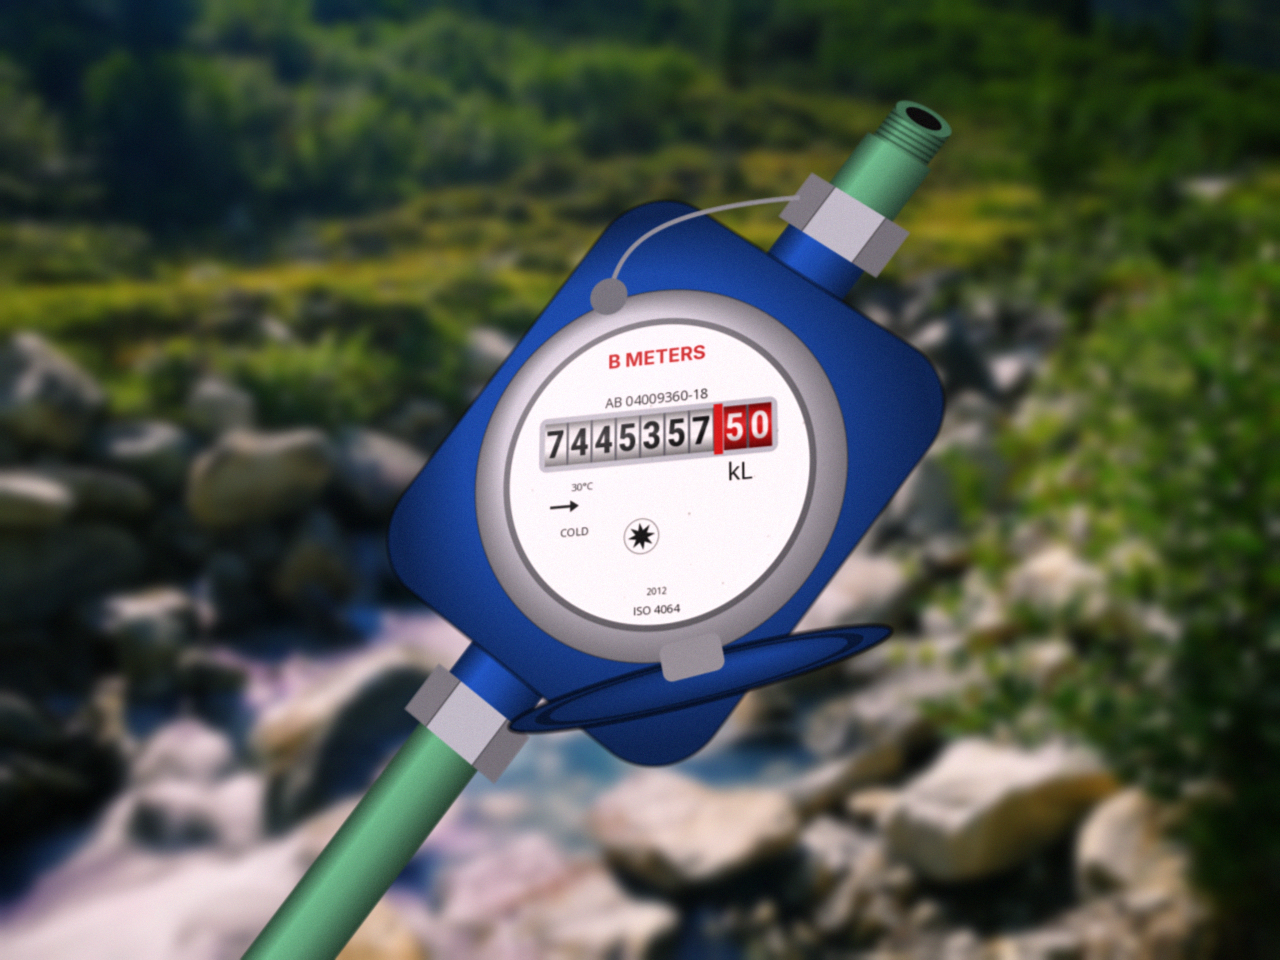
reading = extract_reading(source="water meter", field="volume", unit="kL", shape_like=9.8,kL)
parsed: 7445357.50,kL
